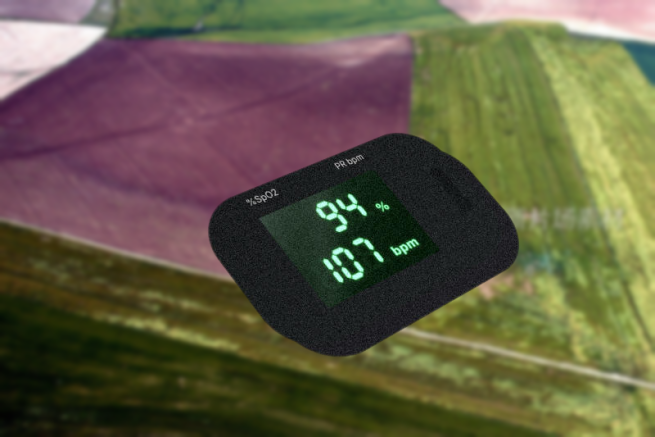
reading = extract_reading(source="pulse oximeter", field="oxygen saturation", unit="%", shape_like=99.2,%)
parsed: 94,%
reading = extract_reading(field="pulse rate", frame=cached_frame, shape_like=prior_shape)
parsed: 107,bpm
